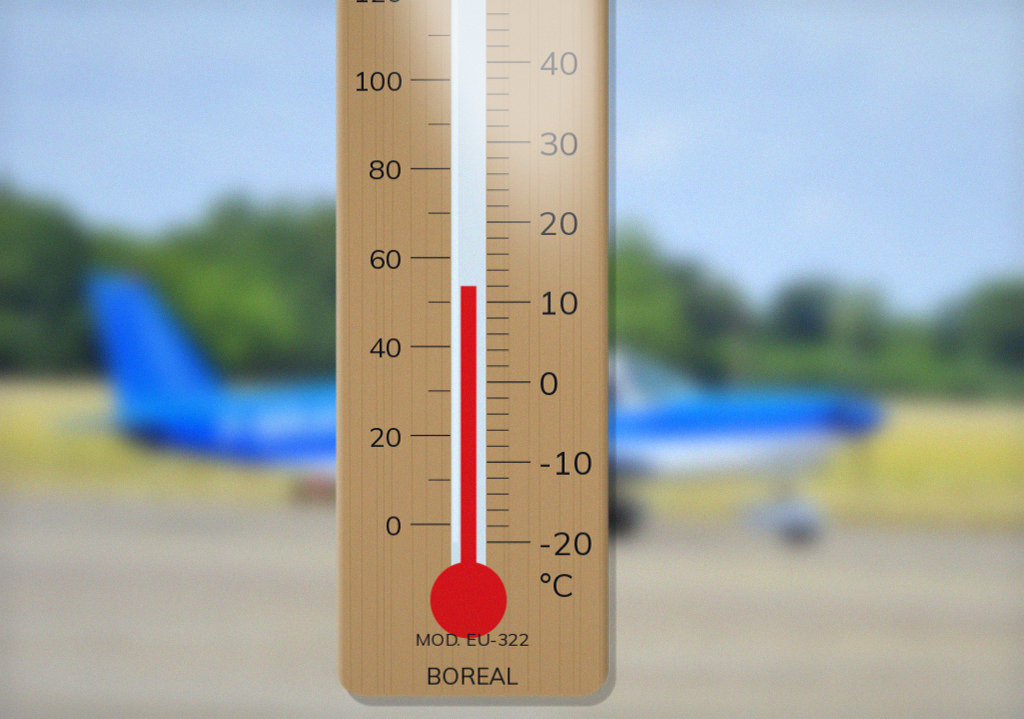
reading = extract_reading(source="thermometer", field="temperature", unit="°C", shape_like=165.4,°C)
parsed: 12,°C
